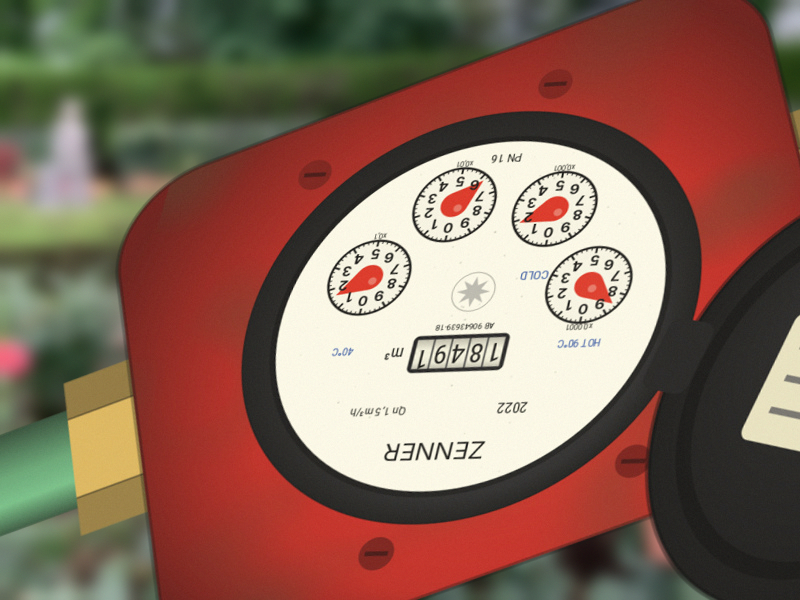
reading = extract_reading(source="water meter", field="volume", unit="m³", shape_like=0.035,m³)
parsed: 18491.1618,m³
